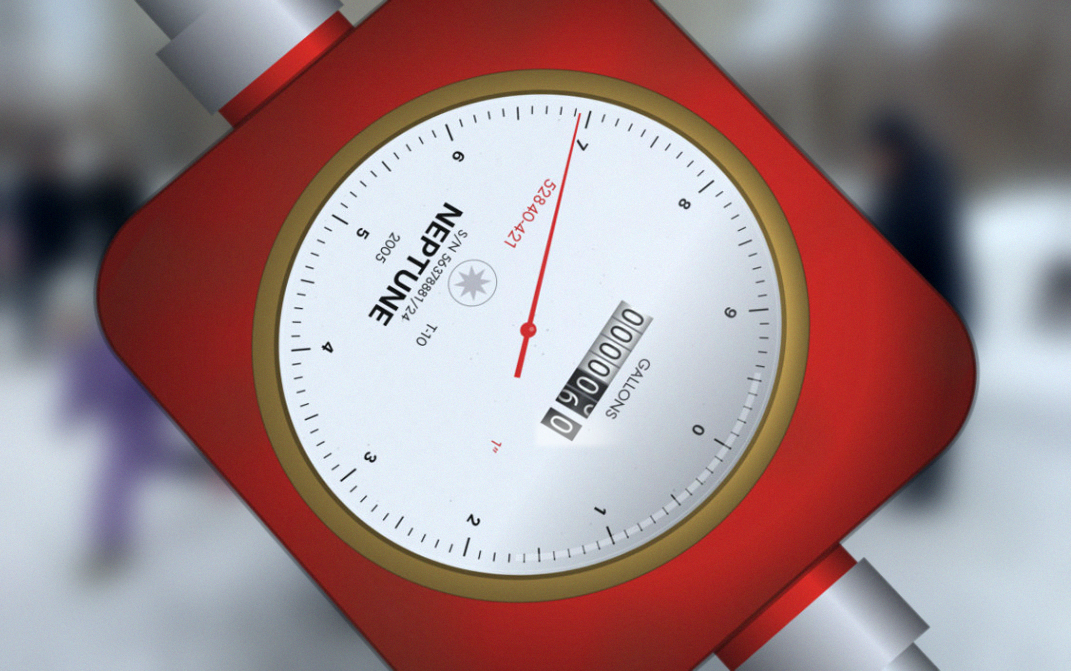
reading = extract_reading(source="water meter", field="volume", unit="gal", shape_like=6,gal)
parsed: 56.9,gal
